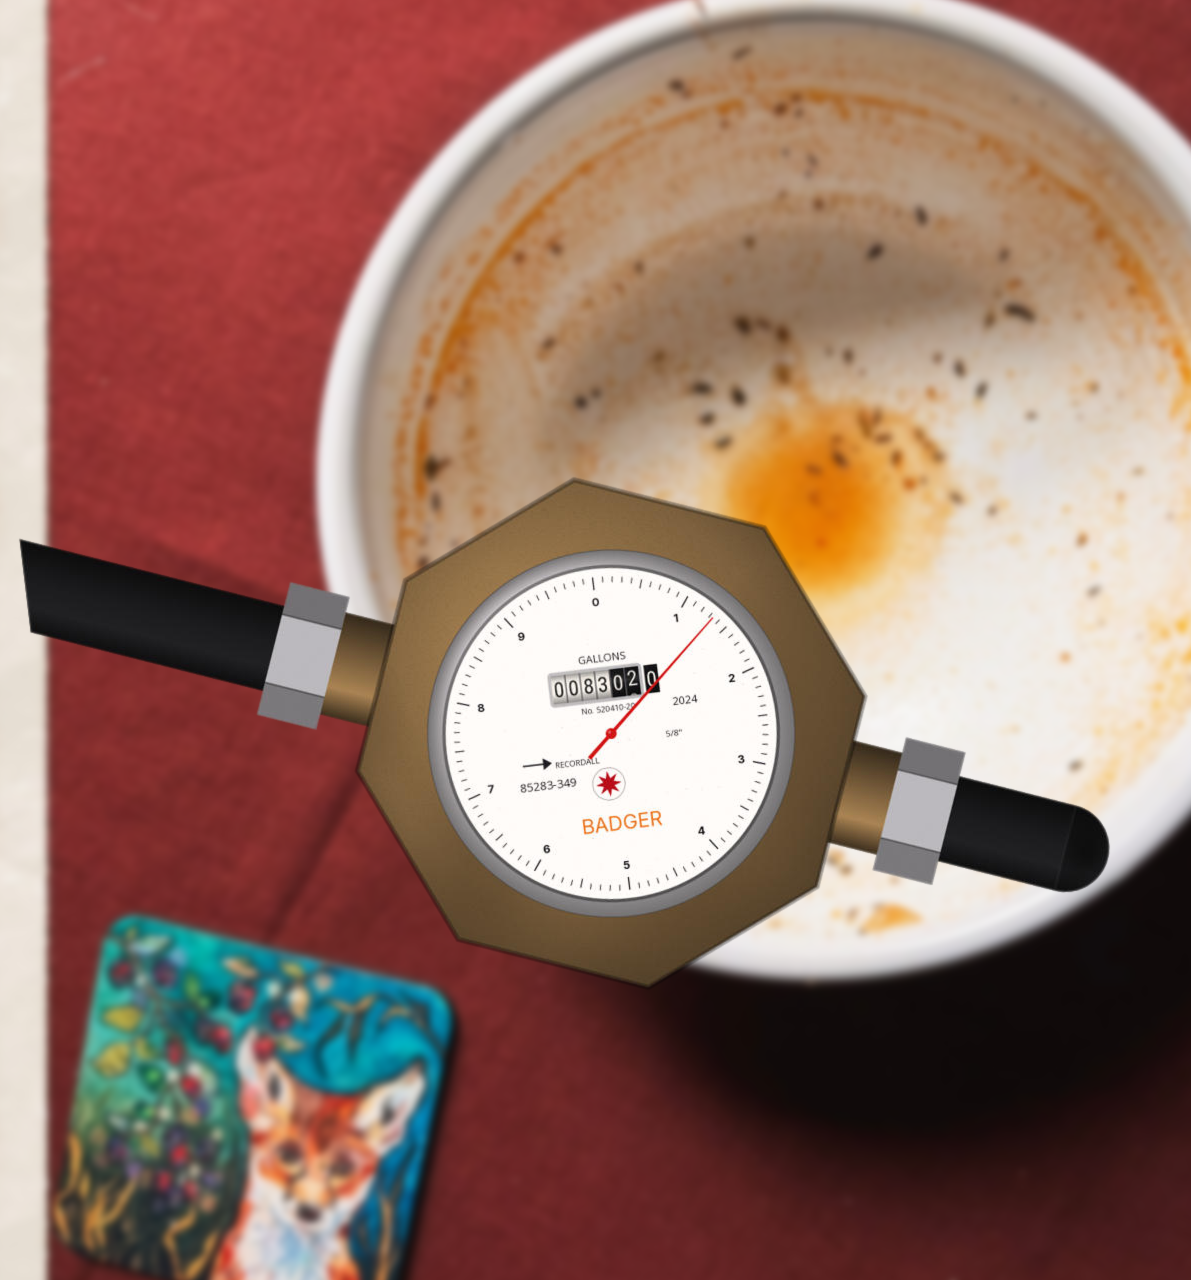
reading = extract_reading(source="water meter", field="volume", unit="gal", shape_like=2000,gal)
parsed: 83021.3,gal
